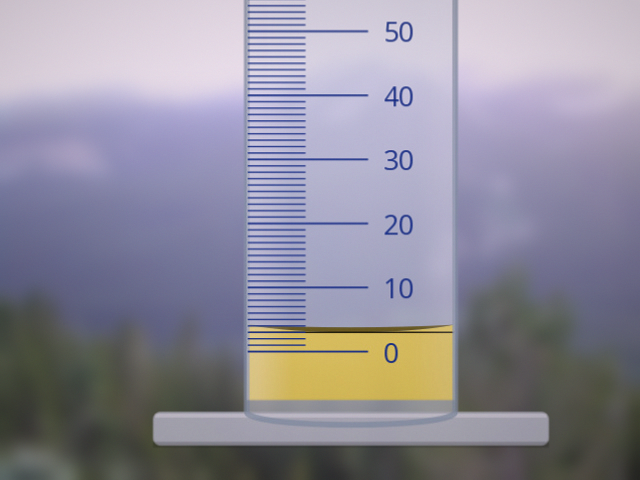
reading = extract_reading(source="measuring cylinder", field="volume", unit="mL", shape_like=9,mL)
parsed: 3,mL
